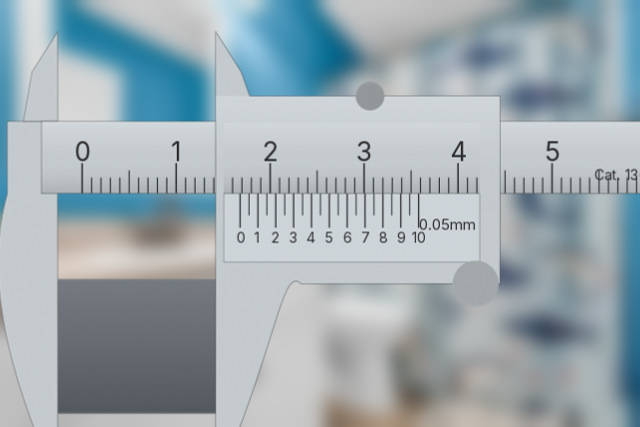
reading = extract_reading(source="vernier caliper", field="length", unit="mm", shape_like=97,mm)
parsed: 16.8,mm
